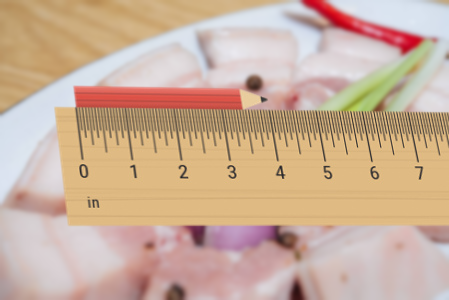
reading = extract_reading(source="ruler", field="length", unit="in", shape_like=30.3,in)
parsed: 4,in
